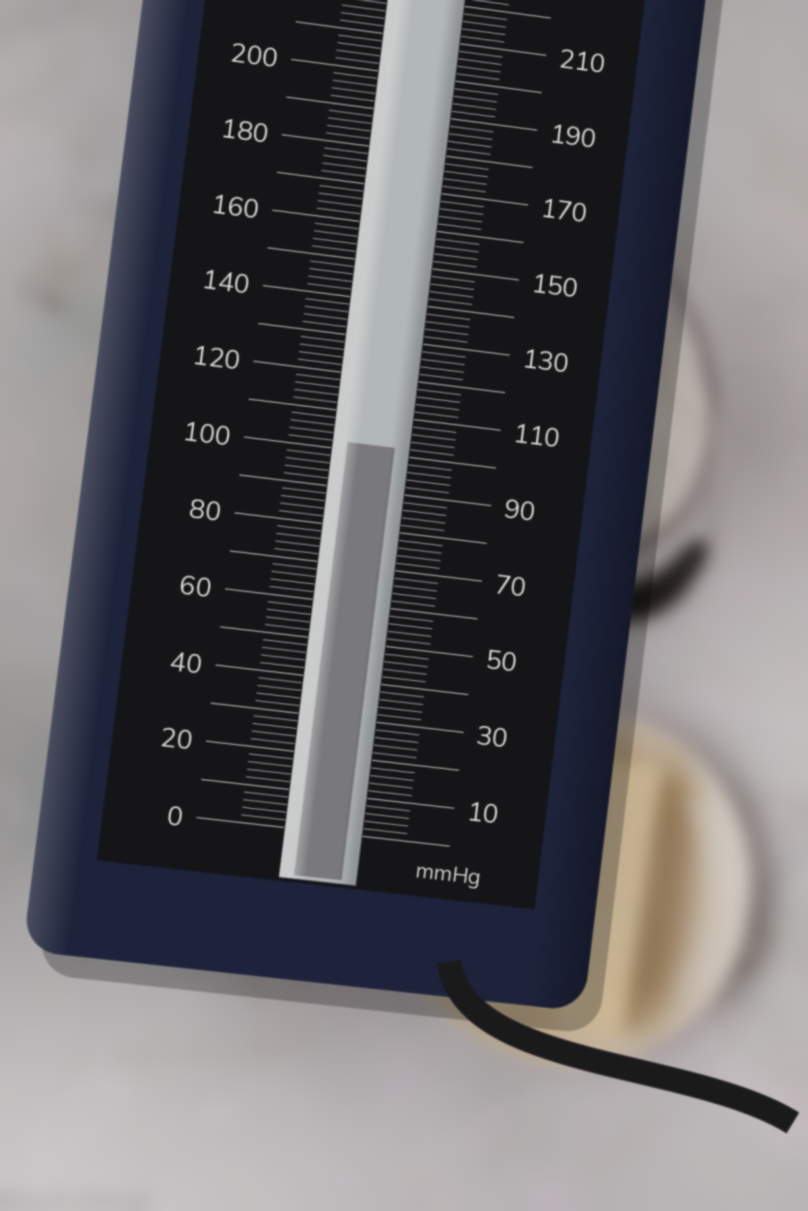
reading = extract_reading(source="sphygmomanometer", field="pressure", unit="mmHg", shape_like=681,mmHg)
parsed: 102,mmHg
